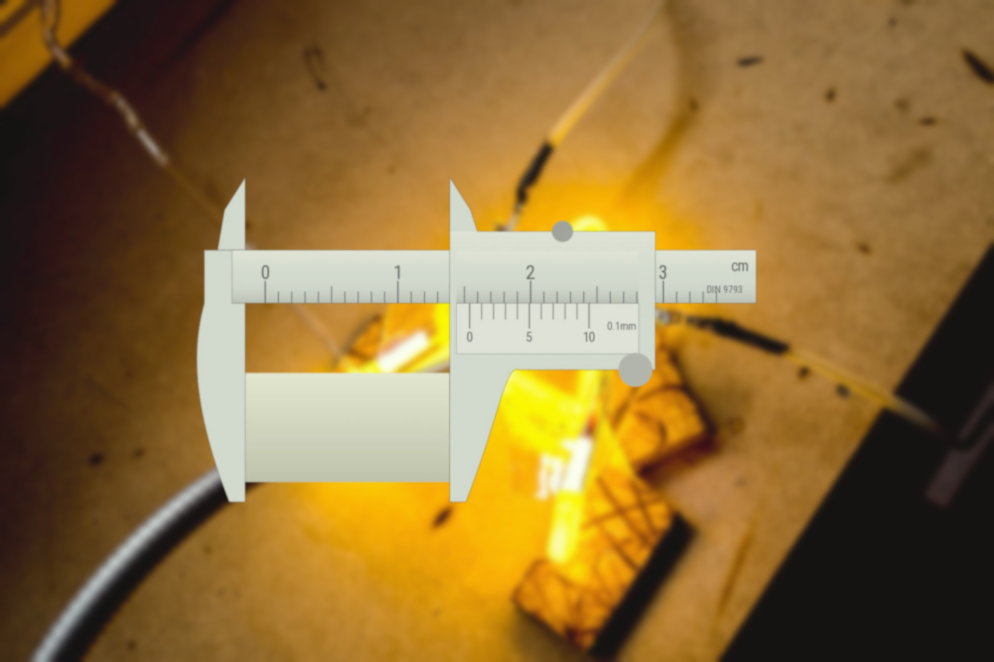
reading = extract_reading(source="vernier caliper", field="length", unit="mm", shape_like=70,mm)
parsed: 15.4,mm
